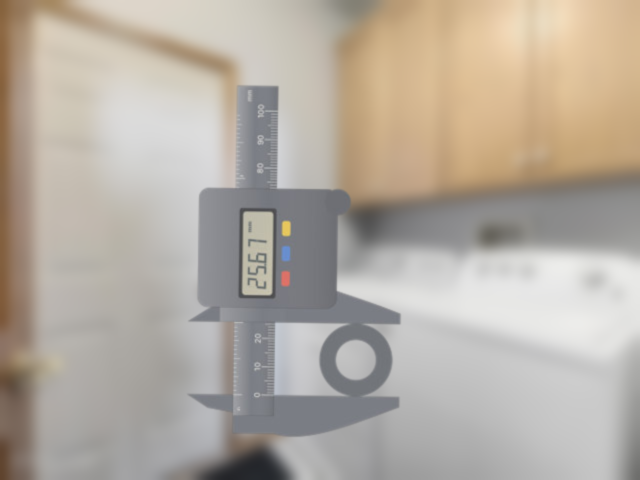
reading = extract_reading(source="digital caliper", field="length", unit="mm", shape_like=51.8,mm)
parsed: 25.67,mm
